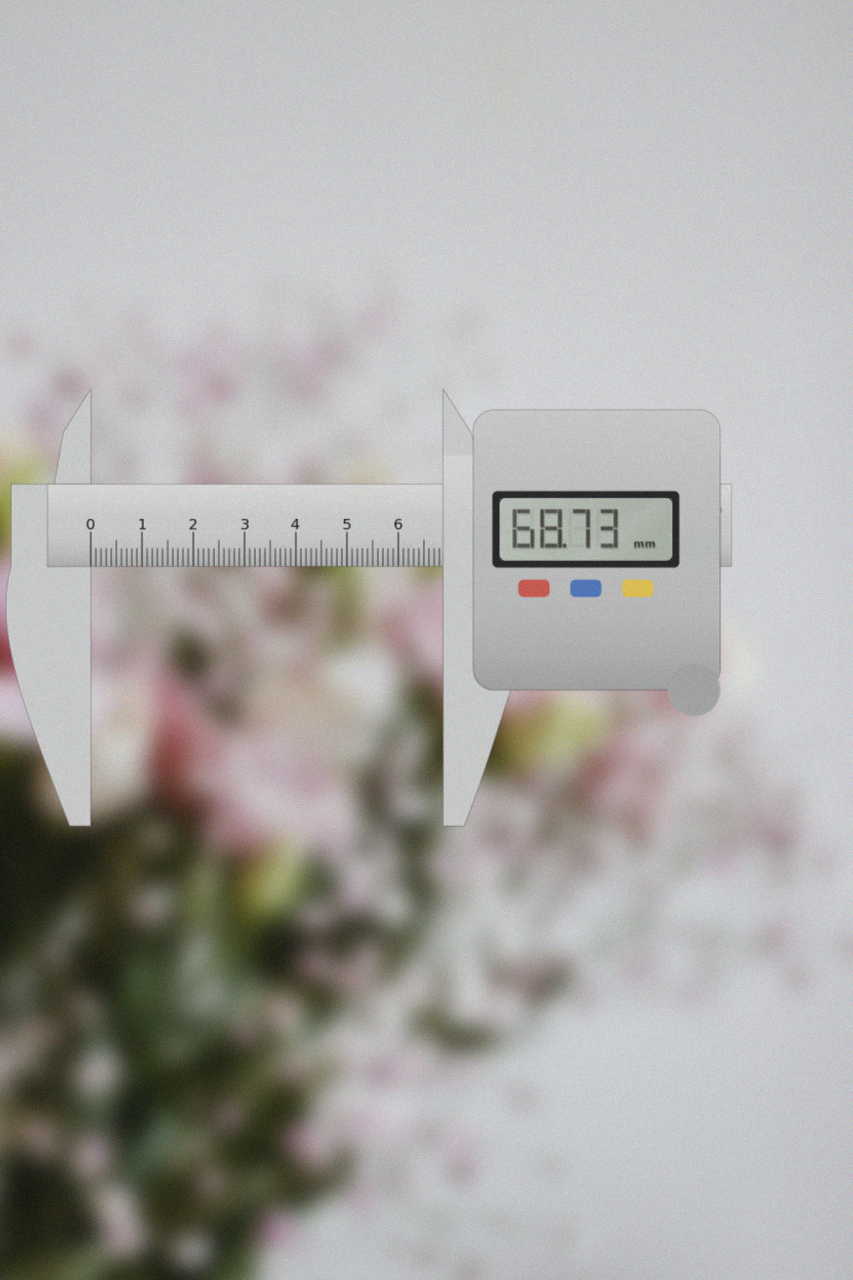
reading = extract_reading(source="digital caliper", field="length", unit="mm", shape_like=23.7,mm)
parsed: 68.73,mm
